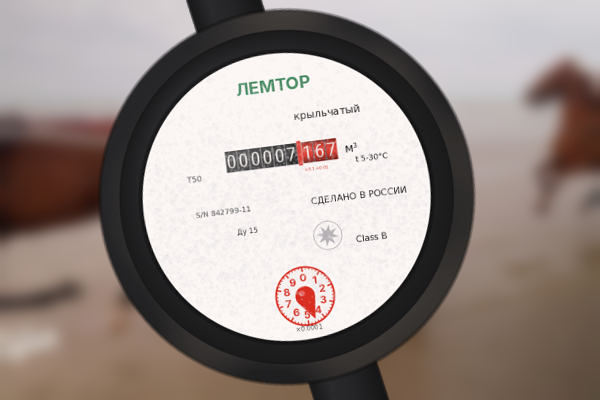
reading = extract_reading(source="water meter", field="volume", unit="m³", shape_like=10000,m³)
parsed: 7.1674,m³
